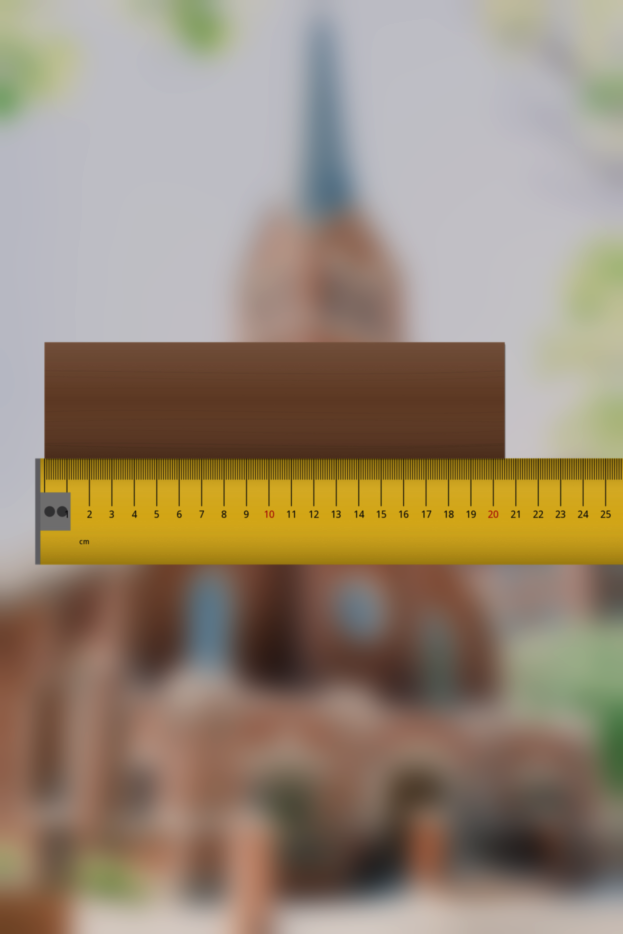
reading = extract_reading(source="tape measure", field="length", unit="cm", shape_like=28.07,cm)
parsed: 20.5,cm
